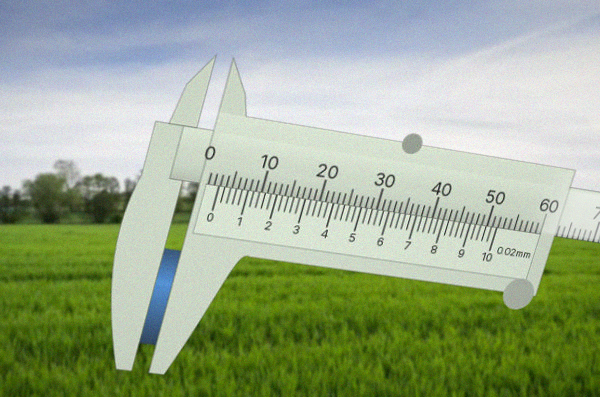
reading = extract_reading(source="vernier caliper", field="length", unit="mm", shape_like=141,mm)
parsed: 2.8,mm
